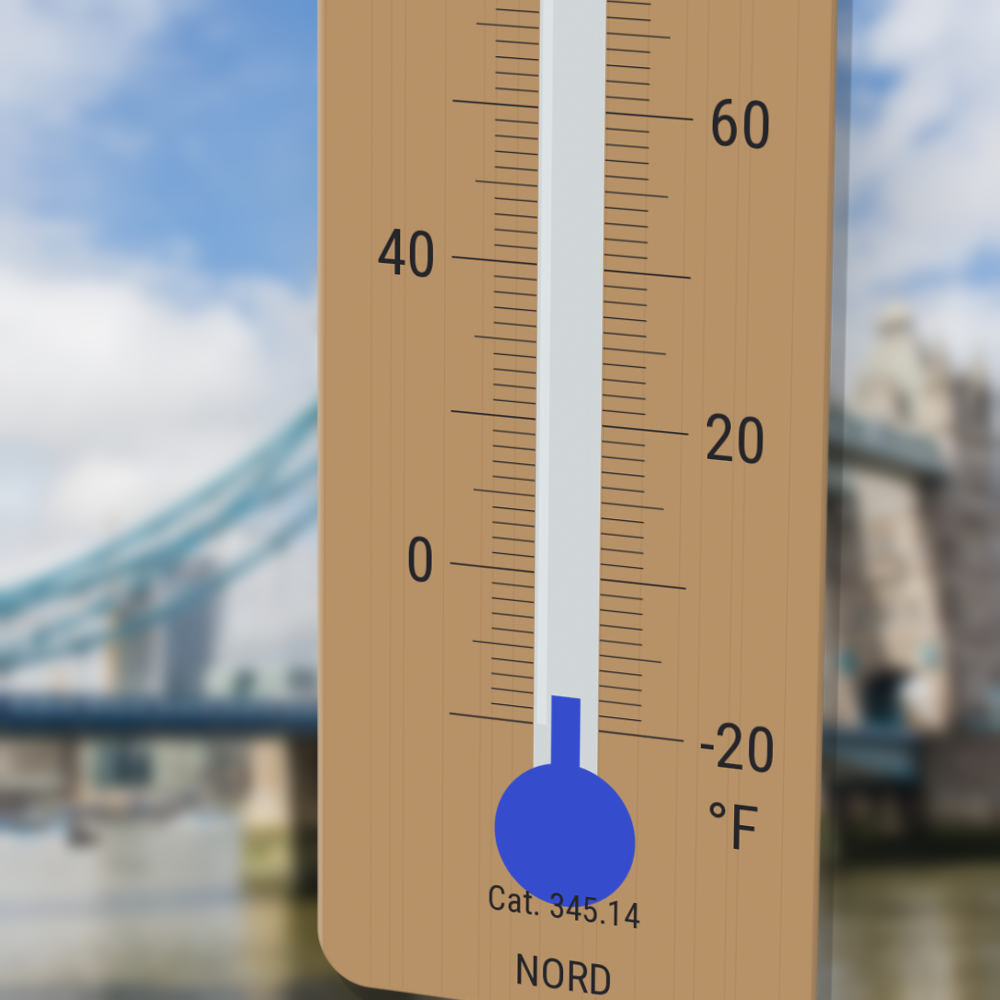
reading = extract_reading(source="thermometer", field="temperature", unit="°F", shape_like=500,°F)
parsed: -16,°F
